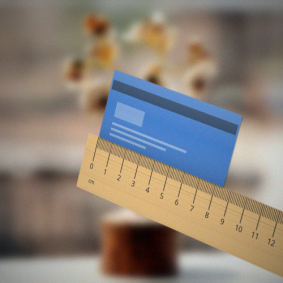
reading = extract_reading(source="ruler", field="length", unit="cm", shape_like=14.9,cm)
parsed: 8.5,cm
